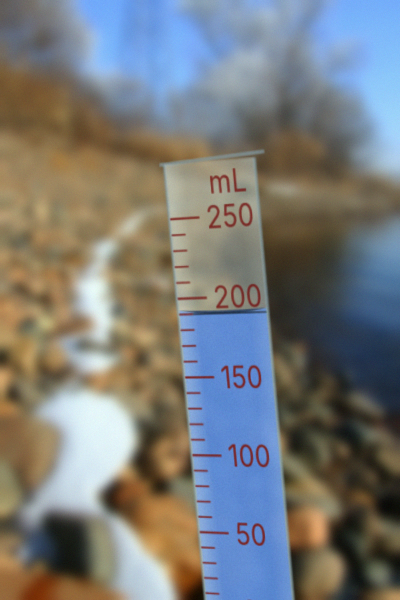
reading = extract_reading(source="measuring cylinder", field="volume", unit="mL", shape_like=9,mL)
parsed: 190,mL
